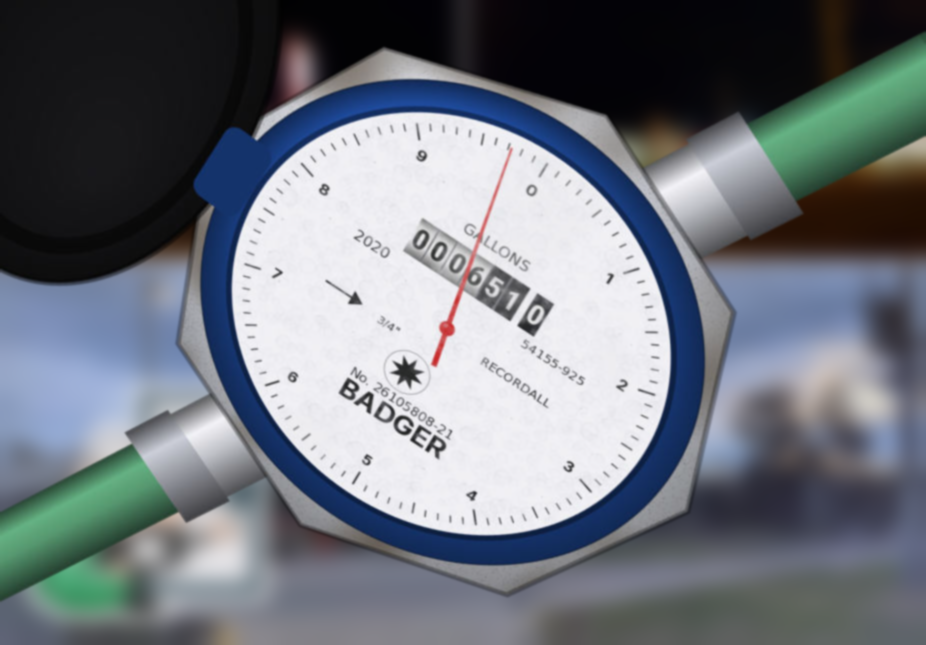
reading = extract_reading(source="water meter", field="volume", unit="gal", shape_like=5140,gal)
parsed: 6509.7,gal
